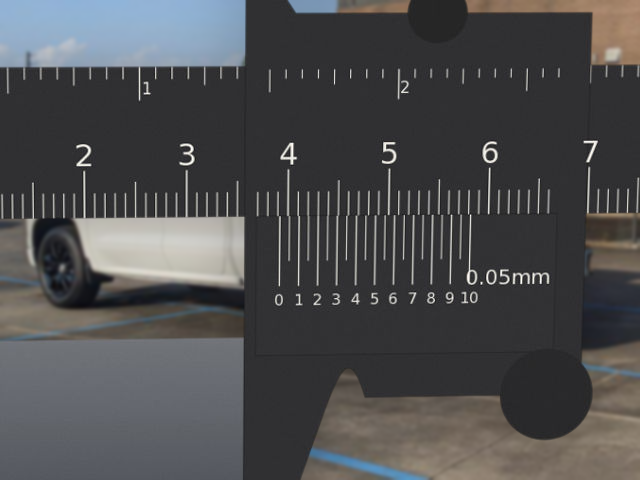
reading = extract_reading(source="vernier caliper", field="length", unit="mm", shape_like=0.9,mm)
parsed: 39.2,mm
